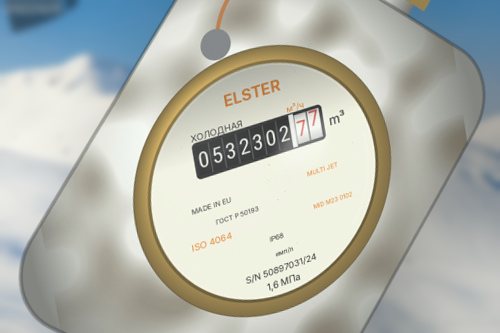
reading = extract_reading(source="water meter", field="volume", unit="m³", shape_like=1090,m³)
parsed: 532302.77,m³
